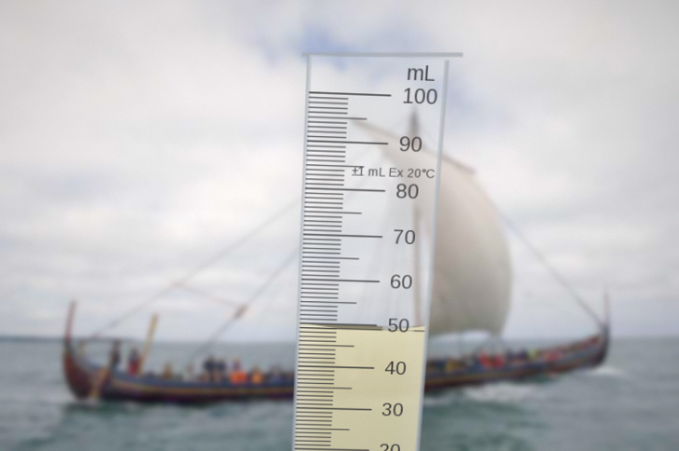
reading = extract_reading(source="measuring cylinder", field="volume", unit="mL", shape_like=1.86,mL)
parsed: 49,mL
